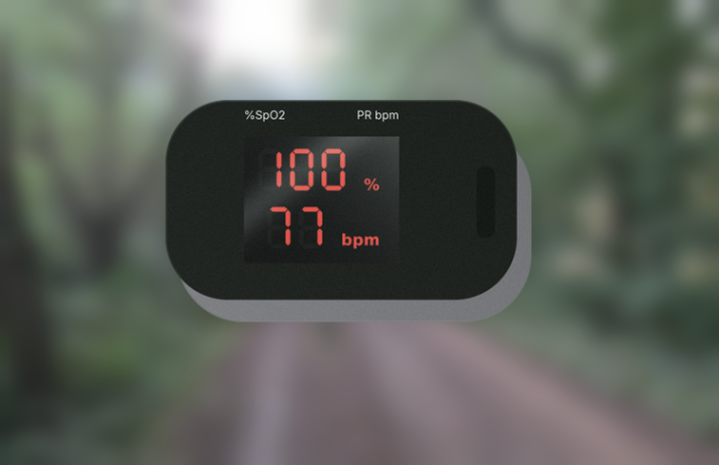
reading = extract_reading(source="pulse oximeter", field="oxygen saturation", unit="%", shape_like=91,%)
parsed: 100,%
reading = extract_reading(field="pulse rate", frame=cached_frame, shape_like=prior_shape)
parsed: 77,bpm
